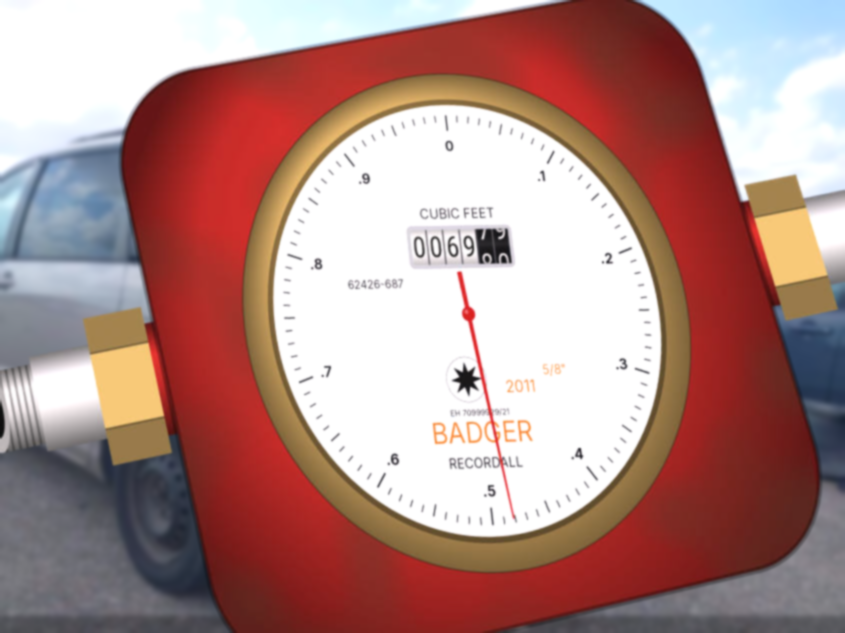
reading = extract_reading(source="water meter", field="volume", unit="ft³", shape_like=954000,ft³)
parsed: 6979.48,ft³
